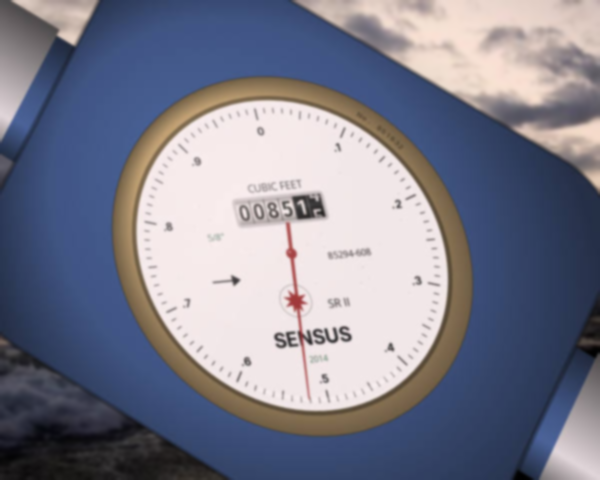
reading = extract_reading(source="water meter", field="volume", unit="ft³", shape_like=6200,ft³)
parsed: 8514.52,ft³
